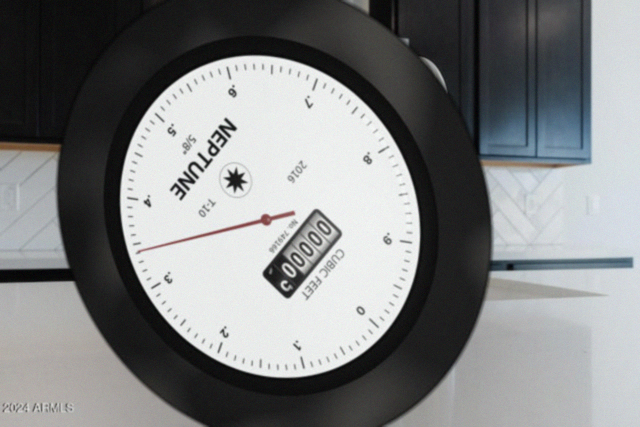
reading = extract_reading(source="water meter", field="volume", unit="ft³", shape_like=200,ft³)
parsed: 5.34,ft³
